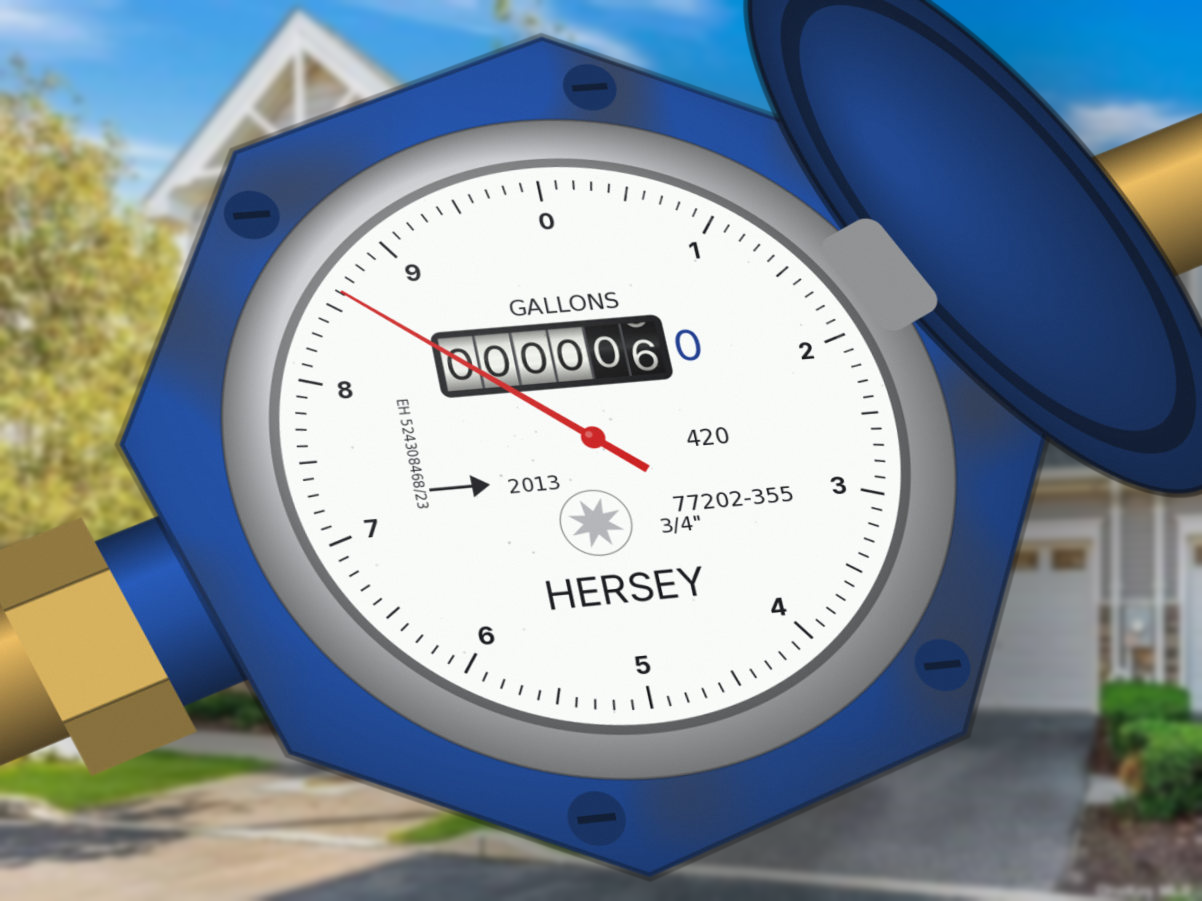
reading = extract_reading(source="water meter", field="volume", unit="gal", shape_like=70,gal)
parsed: 58.6,gal
